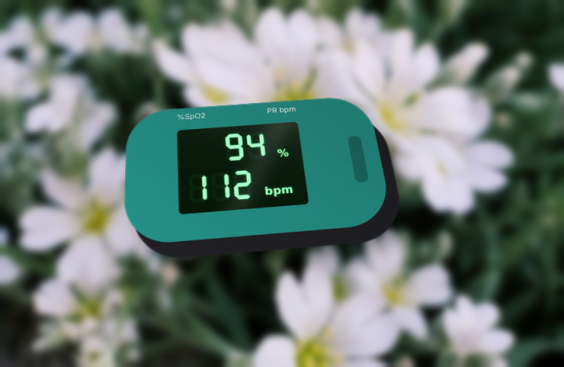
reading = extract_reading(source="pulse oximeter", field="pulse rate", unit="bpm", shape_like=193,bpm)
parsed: 112,bpm
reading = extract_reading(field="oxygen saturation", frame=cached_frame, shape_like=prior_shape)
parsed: 94,%
